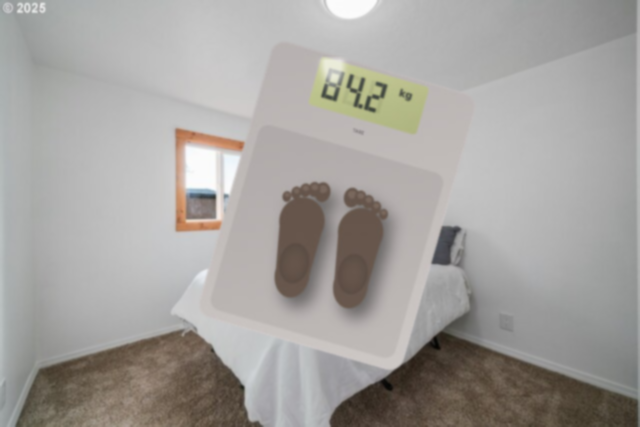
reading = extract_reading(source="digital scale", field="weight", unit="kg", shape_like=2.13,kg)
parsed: 84.2,kg
